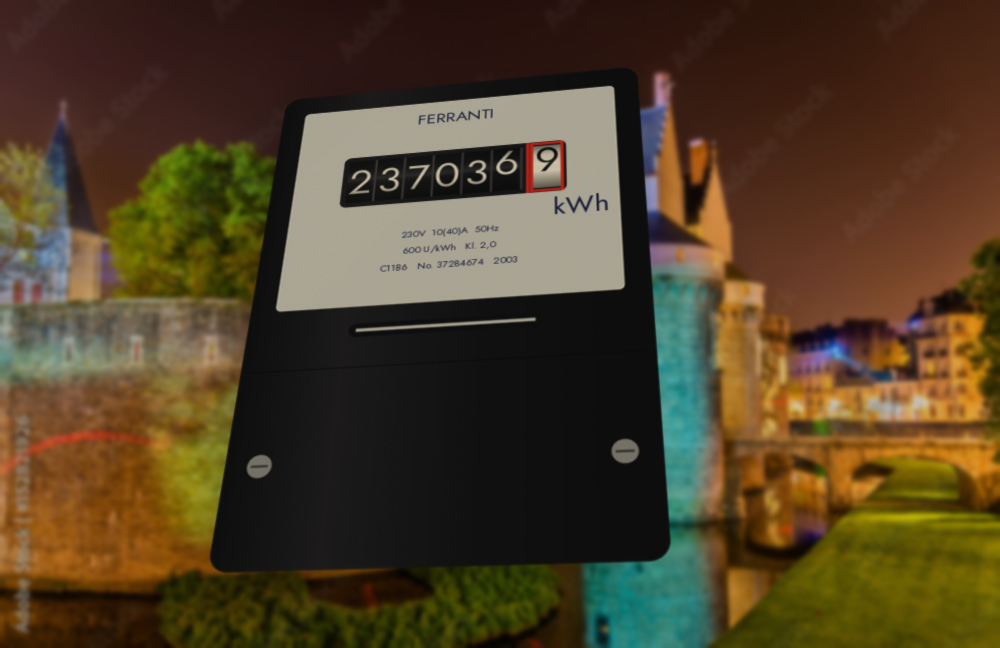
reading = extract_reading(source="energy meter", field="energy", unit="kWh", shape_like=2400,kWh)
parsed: 237036.9,kWh
